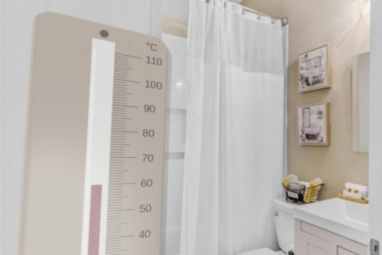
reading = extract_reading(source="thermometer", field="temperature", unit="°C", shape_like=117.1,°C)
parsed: 60,°C
